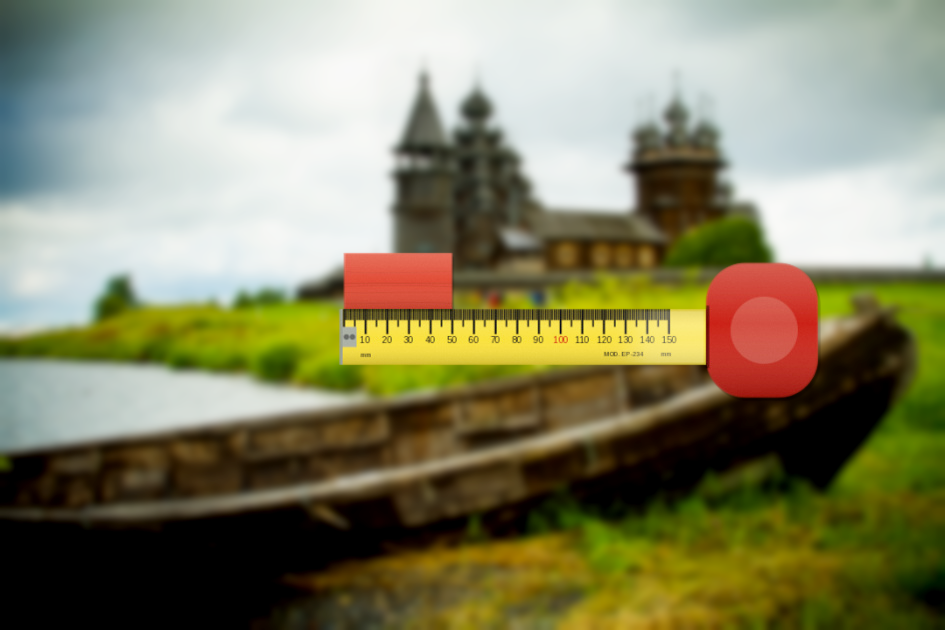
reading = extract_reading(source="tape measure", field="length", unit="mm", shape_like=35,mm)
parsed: 50,mm
